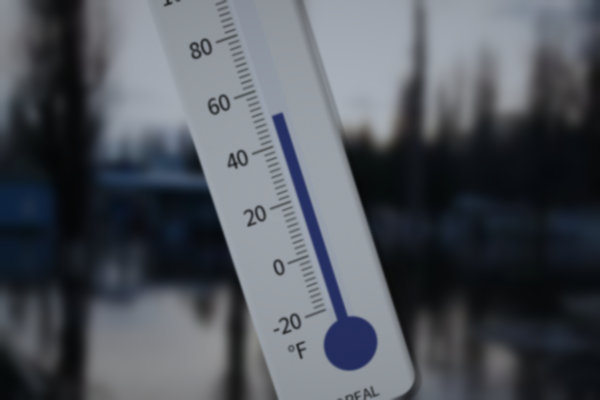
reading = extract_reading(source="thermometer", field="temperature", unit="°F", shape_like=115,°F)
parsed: 50,°F
